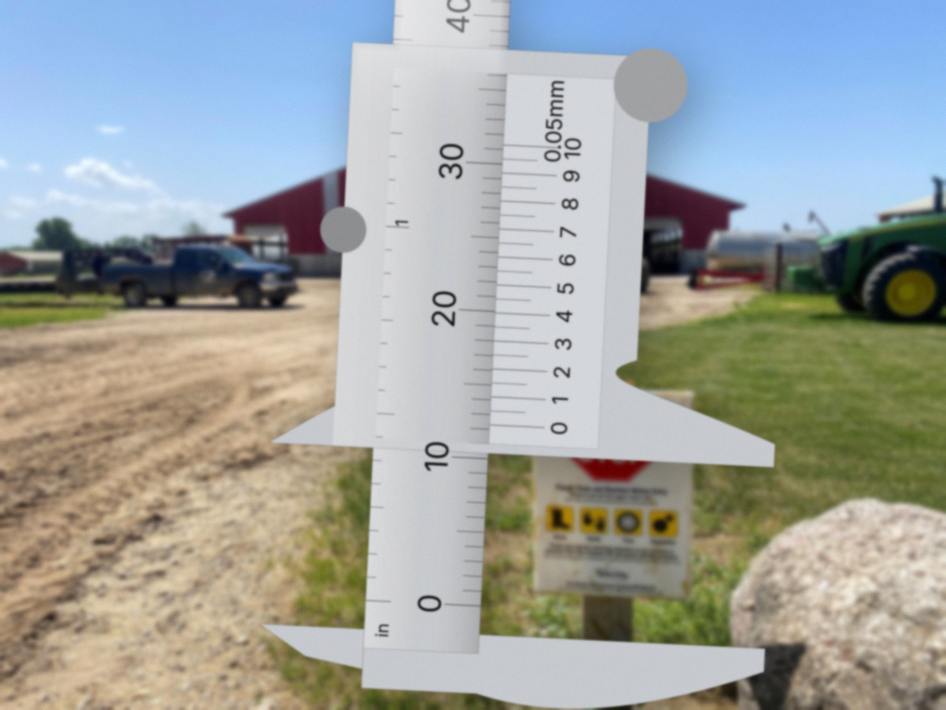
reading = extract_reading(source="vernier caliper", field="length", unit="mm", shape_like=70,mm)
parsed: 12.3,mm
